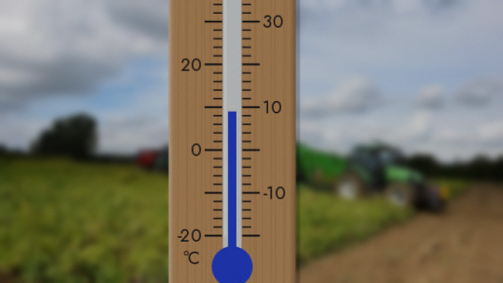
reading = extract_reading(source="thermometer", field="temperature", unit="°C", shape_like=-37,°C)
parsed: 9,°C
